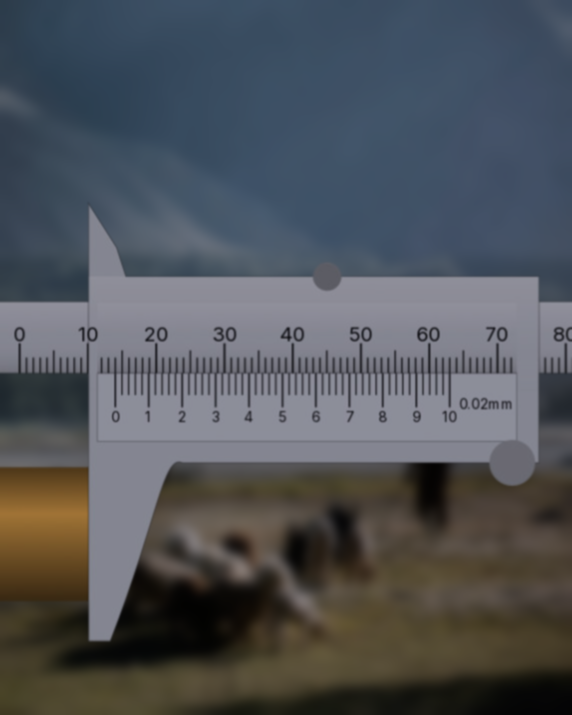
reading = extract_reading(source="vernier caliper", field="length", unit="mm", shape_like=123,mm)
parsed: 14.0,mm
